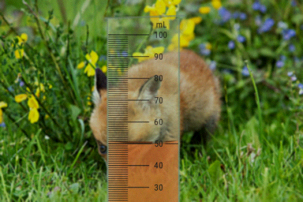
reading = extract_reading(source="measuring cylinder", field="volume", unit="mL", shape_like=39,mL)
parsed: 50,mL
